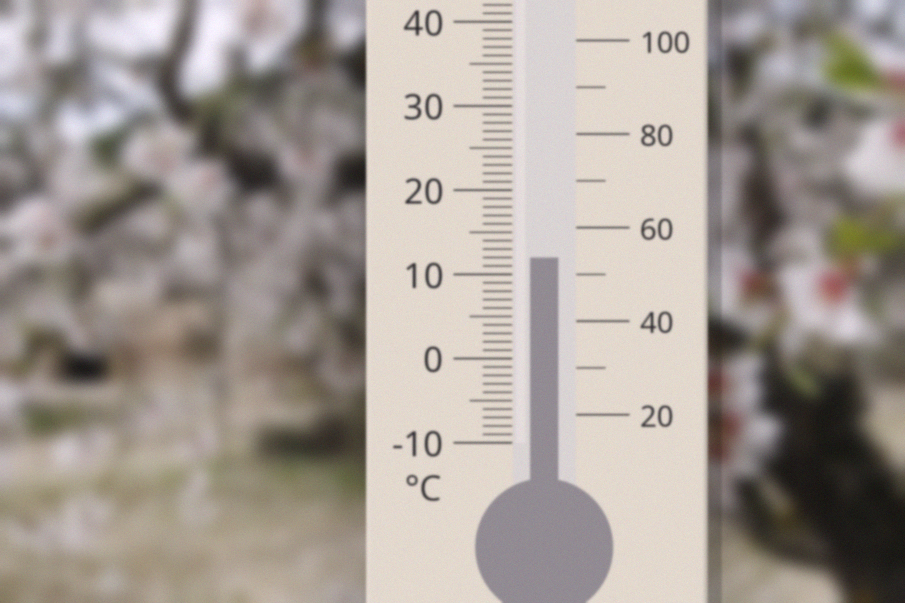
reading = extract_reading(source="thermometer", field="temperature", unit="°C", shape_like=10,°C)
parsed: 12,°C
